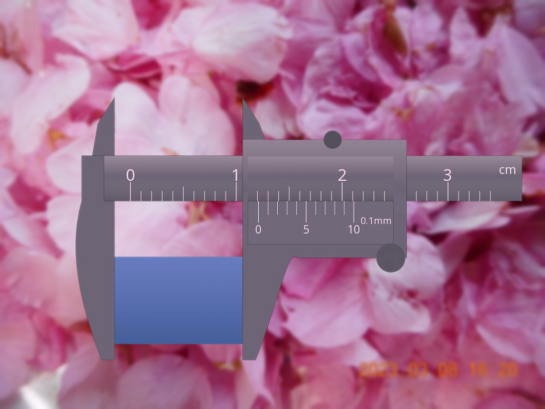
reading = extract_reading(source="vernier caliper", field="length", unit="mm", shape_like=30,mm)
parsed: 12.1,mm
